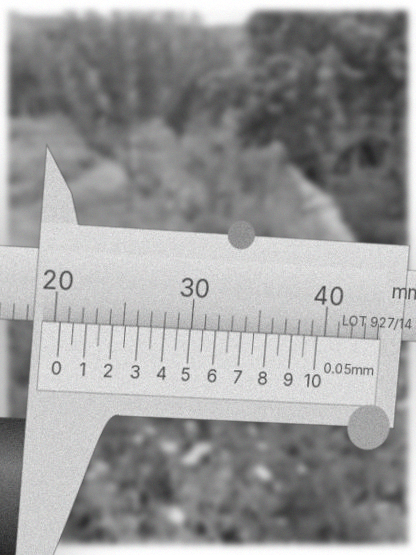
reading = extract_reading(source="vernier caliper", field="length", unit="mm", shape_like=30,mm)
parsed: 20.4,mm
